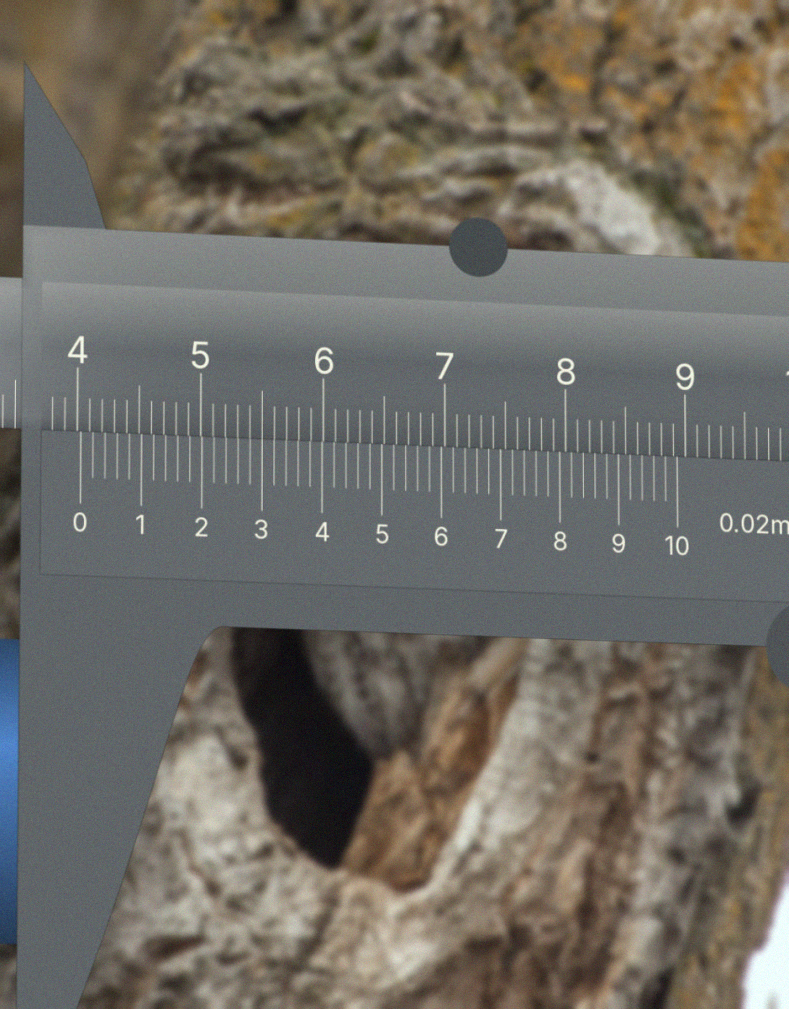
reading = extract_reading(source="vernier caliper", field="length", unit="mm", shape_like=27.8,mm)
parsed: 40.3,mm
